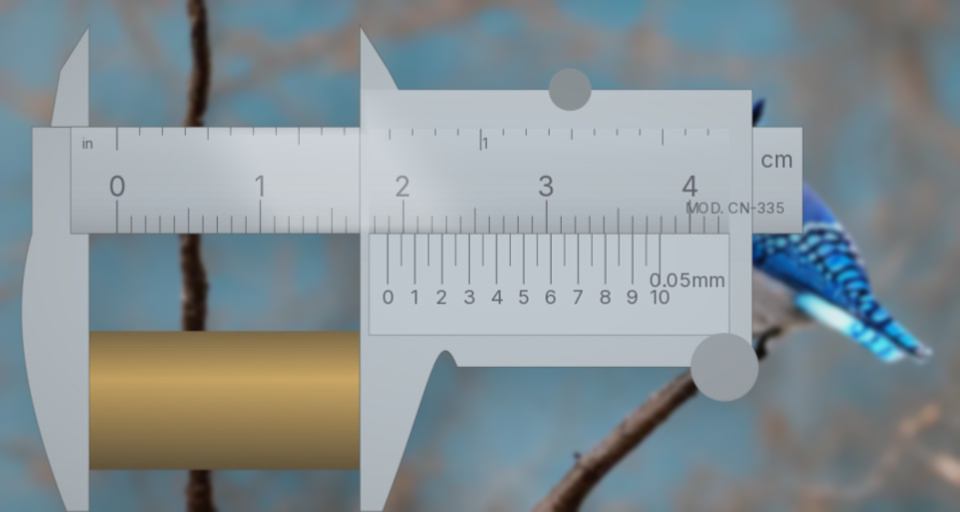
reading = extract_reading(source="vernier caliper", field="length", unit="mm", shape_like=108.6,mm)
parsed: 18.9,mm
